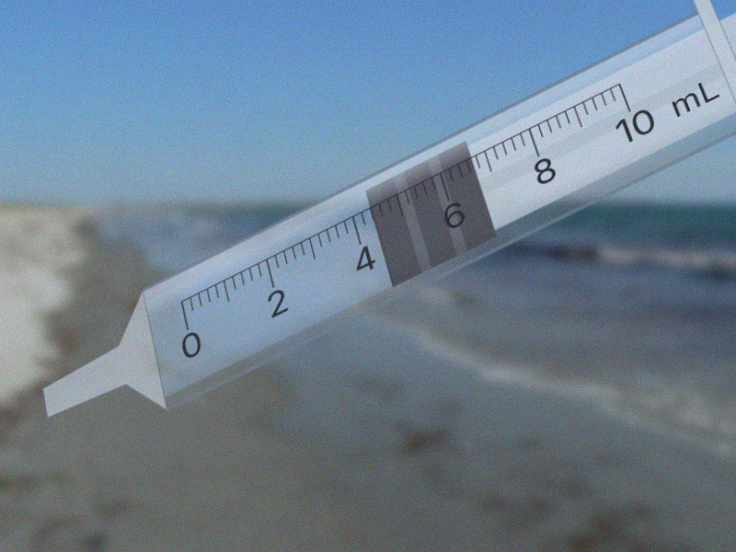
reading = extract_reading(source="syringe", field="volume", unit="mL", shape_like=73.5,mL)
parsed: 4.4,mL
